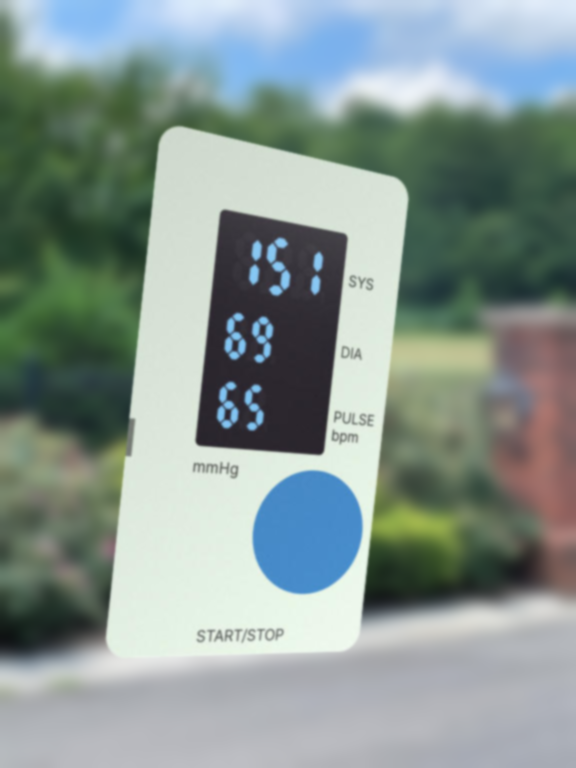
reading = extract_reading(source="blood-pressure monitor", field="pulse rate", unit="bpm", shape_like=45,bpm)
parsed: 65,bpm
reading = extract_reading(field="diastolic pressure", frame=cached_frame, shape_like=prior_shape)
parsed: 69,mmHg
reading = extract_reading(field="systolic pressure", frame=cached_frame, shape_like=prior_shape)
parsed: 151,mmHg
